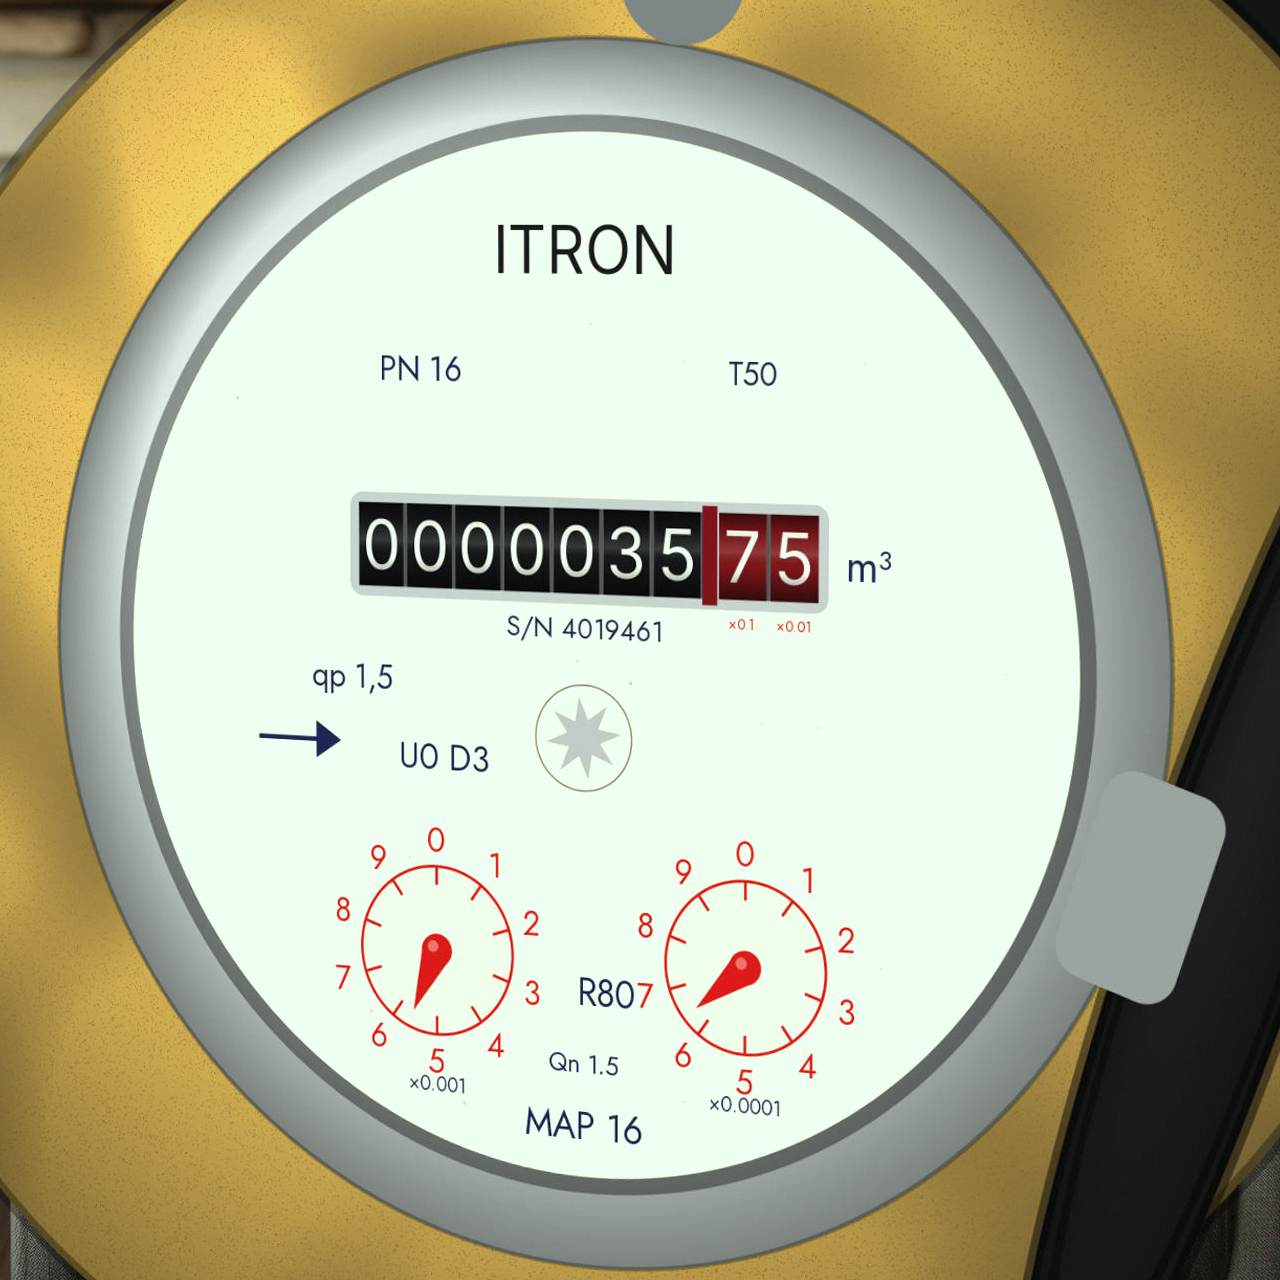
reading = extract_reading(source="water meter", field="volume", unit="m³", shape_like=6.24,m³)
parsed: 35.7556,m³
